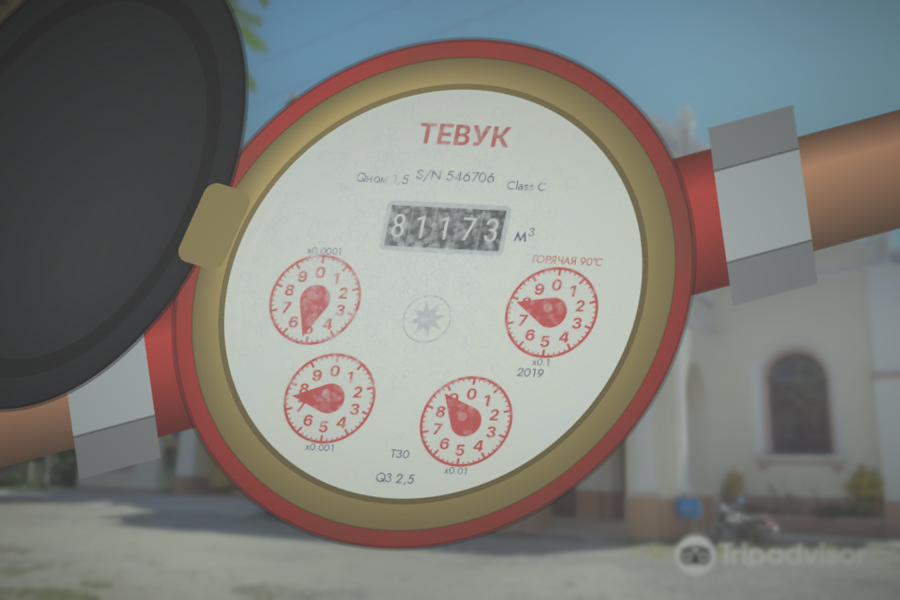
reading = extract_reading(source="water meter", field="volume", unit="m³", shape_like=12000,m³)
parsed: 81173.7875,m³
